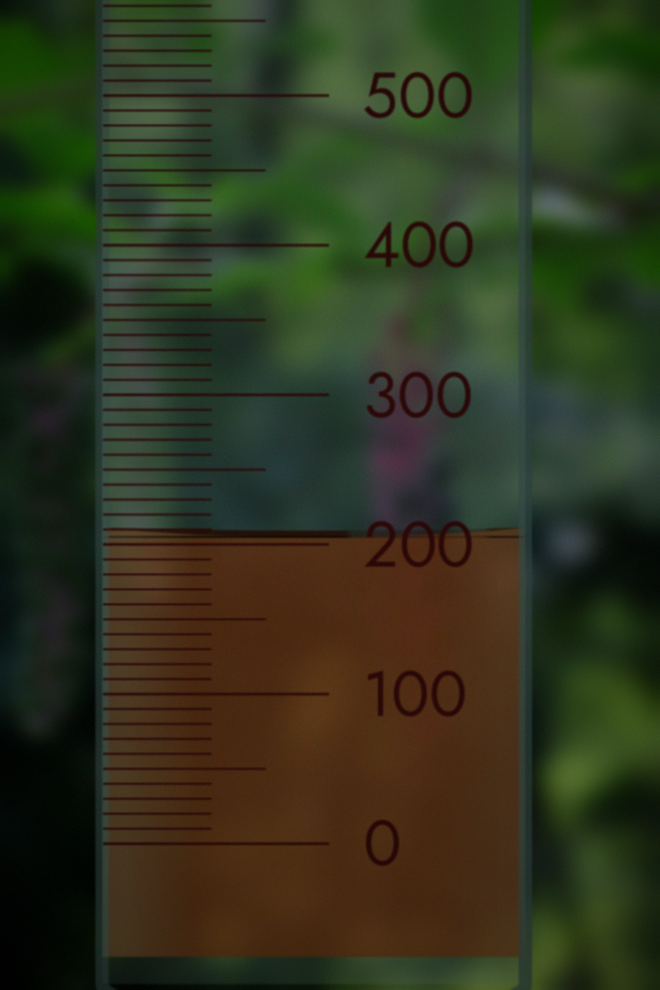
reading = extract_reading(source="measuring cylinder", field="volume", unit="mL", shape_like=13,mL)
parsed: 205,mL
